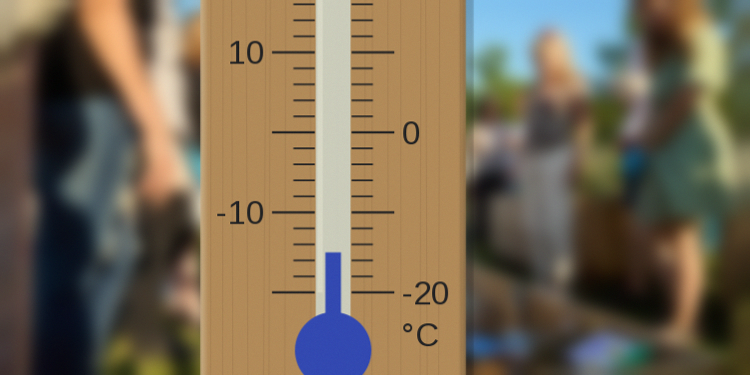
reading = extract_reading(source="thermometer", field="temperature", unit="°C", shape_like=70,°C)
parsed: -15,°C
